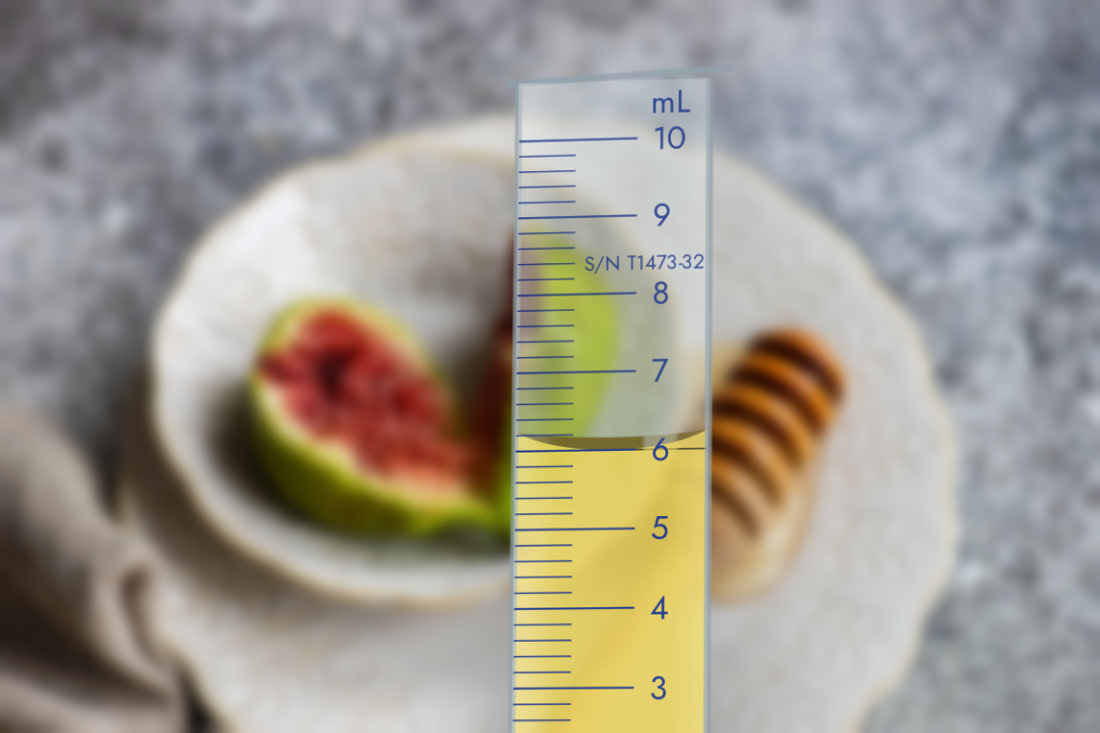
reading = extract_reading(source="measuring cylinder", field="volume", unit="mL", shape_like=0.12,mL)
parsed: 6,mL
